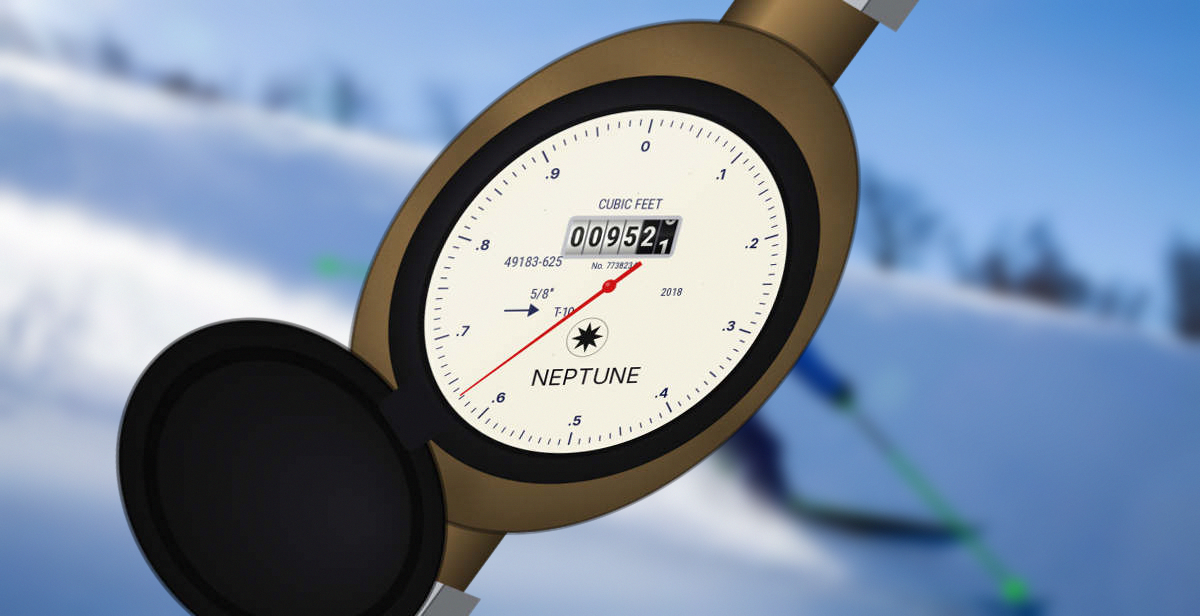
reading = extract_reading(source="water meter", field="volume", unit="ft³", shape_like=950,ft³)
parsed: 9520.63,ft³
